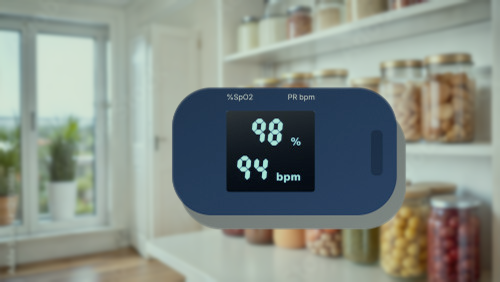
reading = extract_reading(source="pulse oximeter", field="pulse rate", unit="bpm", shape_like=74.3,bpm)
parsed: 94,bpm
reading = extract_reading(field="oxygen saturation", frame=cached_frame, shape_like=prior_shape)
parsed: 98,%
